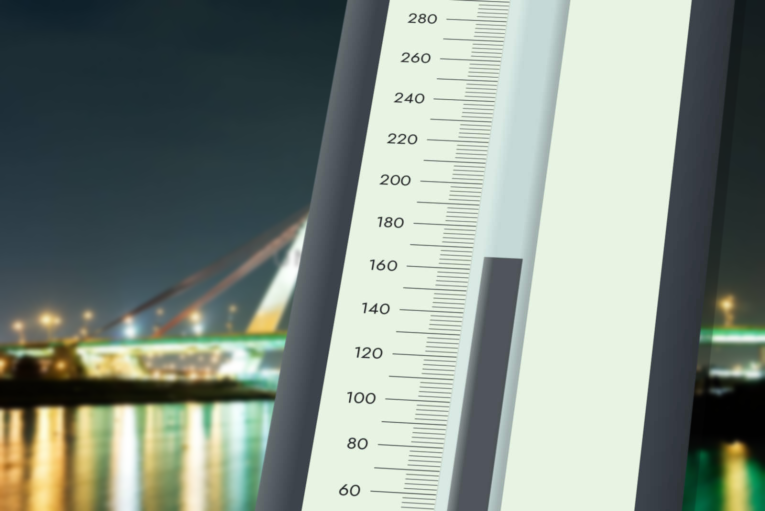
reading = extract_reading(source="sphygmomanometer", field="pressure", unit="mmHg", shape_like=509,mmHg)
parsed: 166,mmHg
